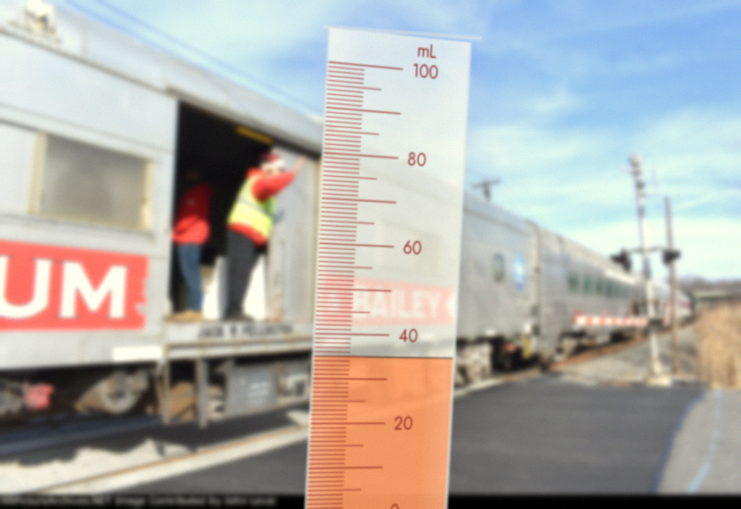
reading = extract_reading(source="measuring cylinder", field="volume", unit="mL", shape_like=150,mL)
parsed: 35,mL
